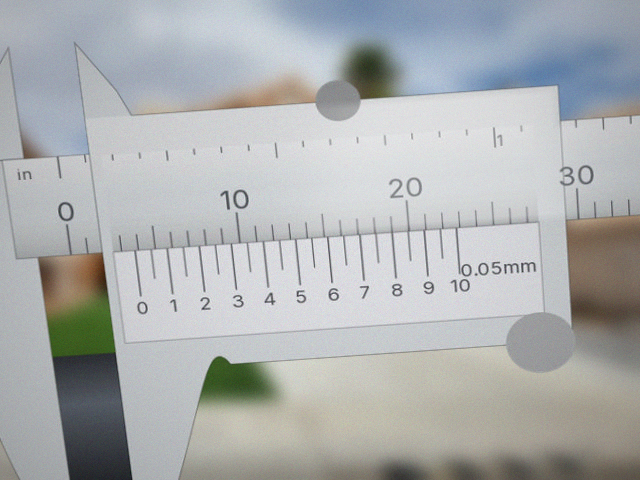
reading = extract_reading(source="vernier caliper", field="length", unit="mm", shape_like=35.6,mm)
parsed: 3.8,mm
